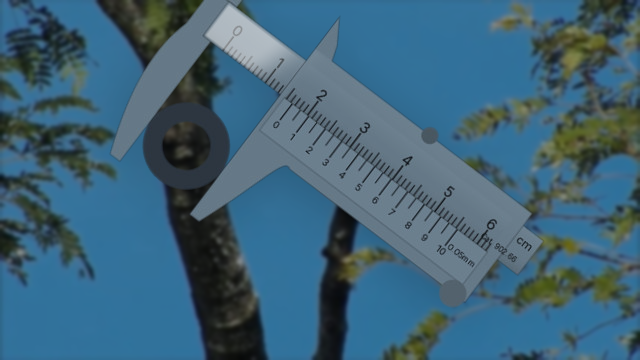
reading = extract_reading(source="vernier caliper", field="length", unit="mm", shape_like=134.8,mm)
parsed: 16.4,mm
